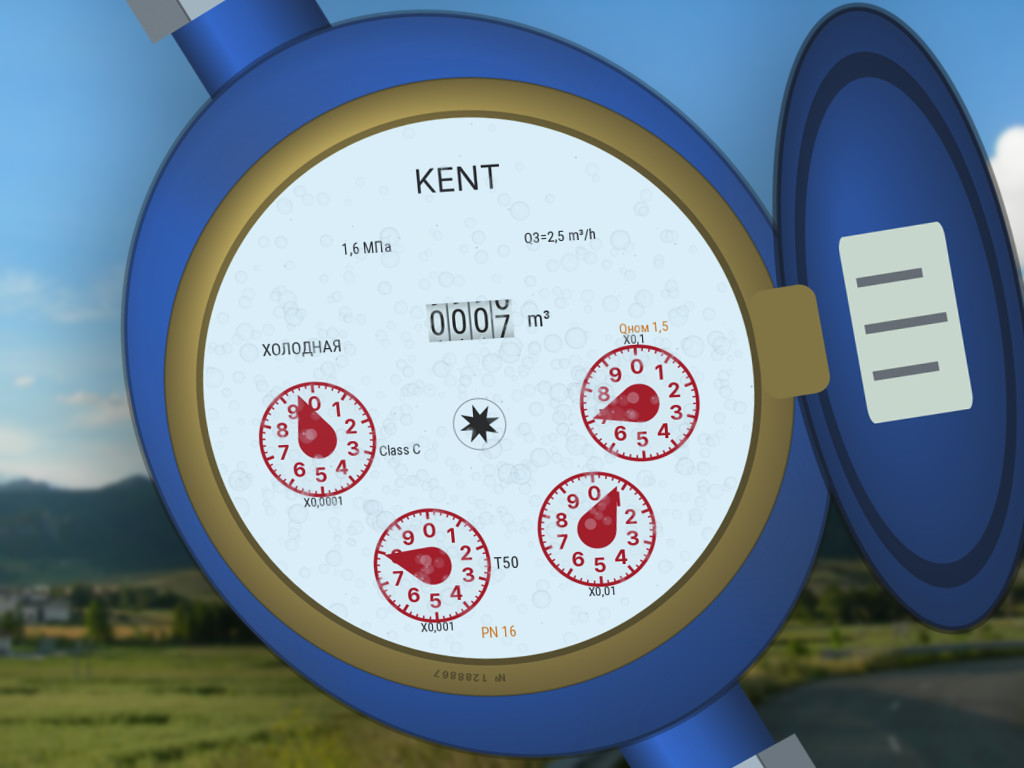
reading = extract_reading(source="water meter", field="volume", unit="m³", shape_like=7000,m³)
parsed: 6.7079,m³
